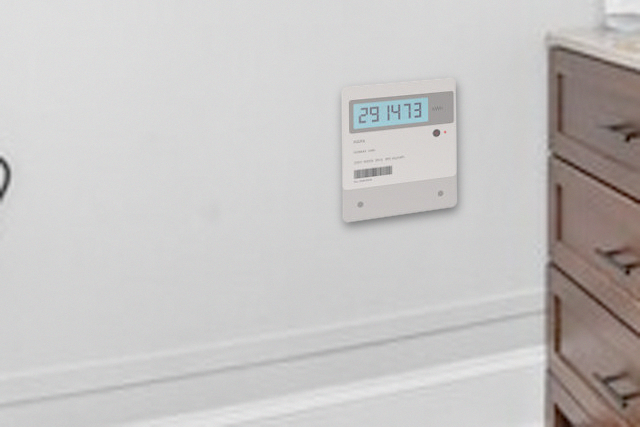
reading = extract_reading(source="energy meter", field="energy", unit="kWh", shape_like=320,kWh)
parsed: 291473,kWh
